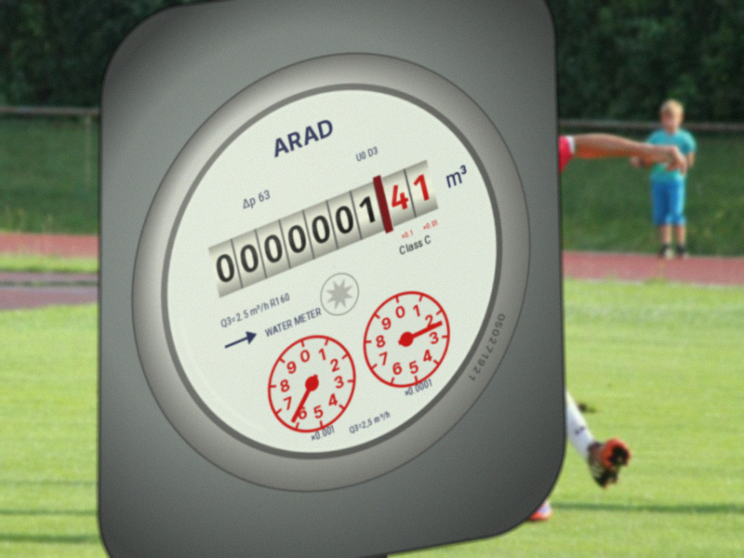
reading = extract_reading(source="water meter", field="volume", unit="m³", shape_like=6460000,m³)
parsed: 1.4162,m³
